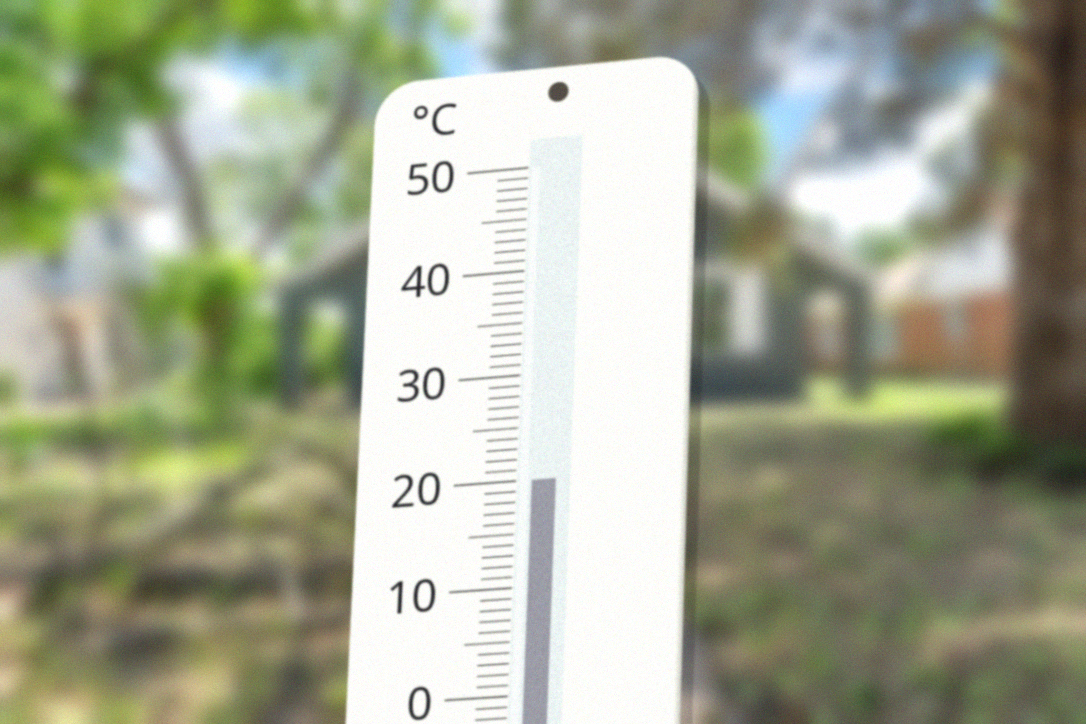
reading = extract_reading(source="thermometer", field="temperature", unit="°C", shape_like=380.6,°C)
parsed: 20,°C
